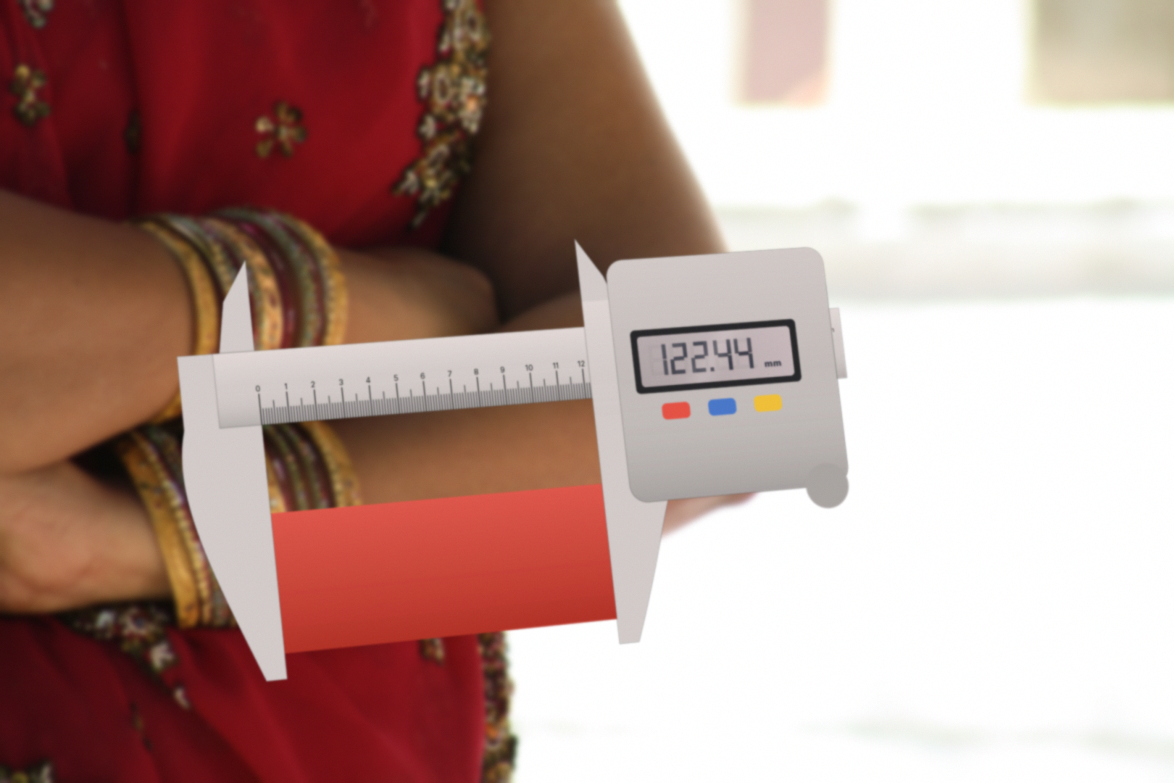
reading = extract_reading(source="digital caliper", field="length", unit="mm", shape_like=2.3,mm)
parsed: 122.44,mm
